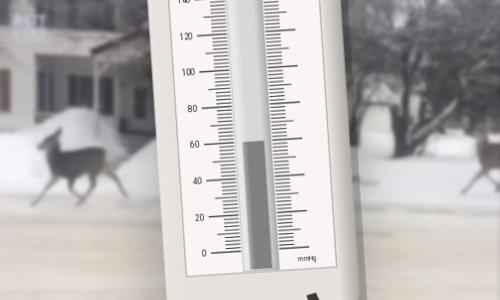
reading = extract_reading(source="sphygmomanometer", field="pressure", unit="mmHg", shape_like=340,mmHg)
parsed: 60,mmHg
